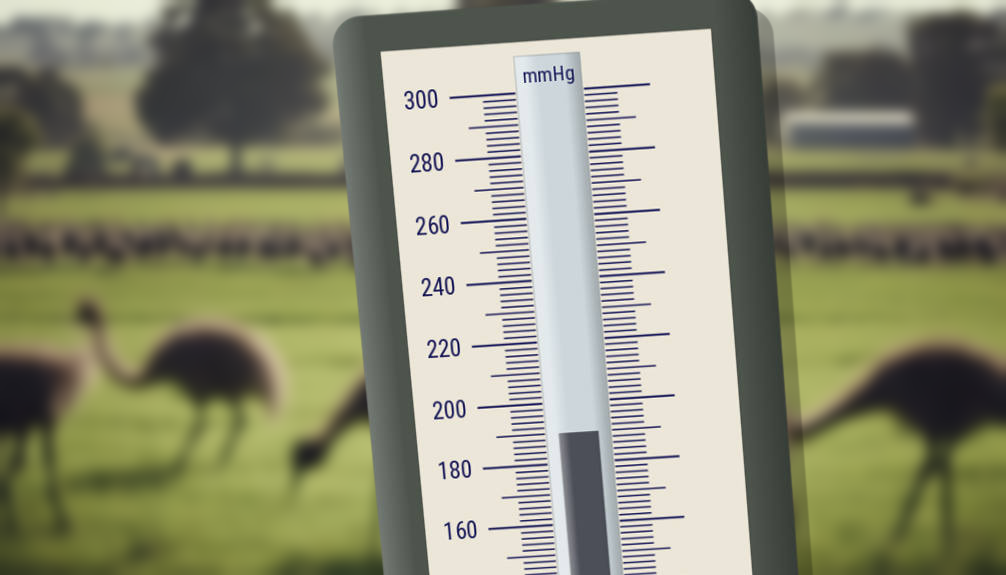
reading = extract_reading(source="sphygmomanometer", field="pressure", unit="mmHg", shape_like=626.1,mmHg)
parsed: 190,mmHg
